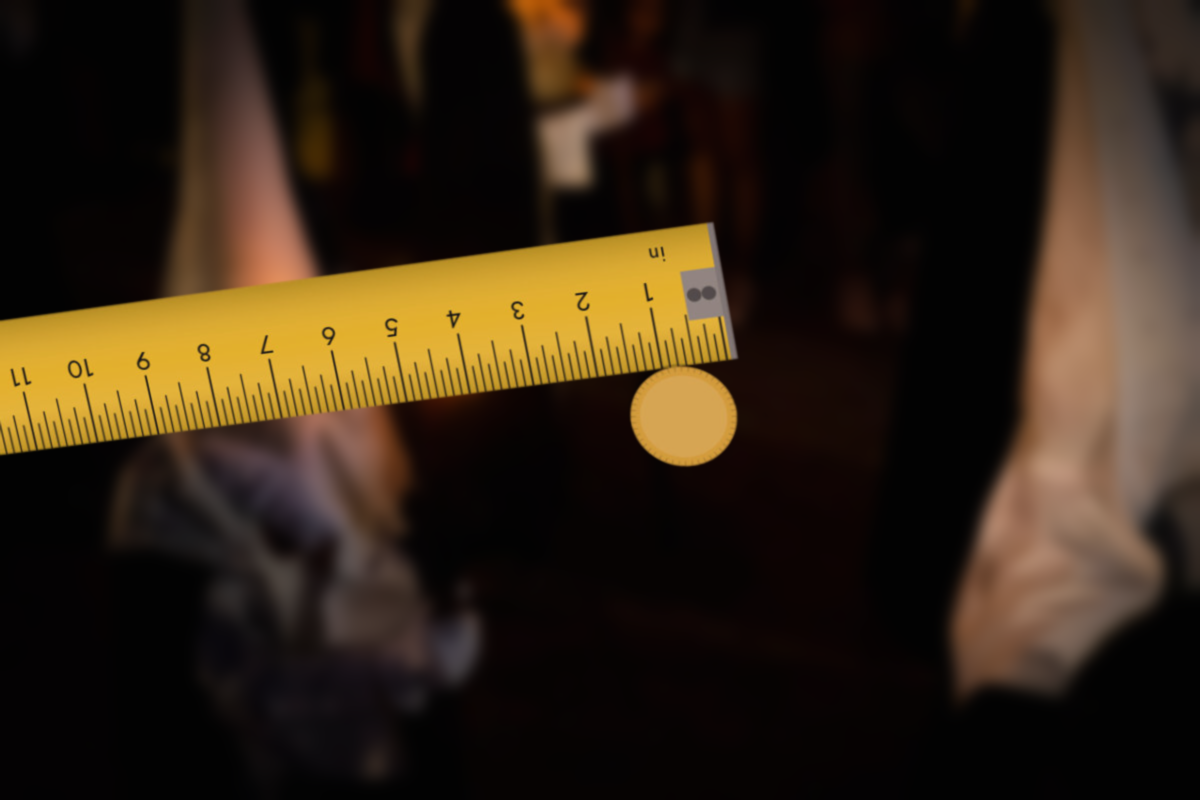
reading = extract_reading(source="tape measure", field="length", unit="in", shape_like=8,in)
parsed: 1.625,in
